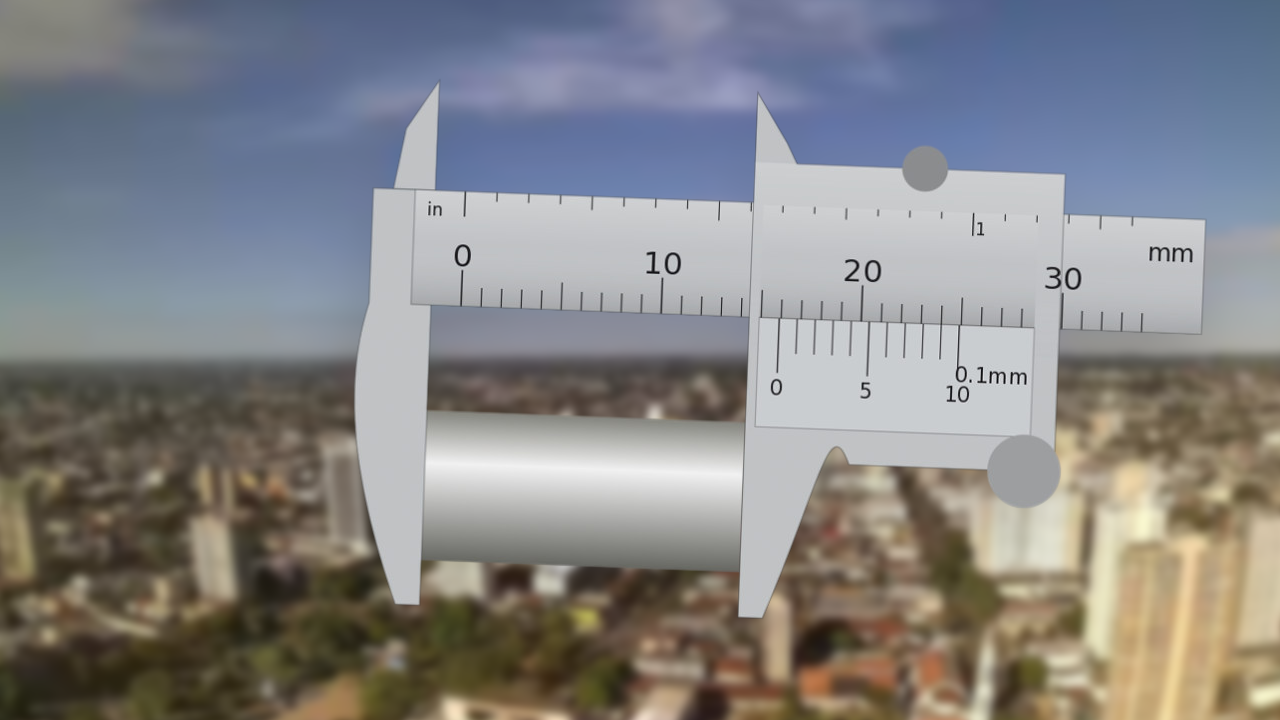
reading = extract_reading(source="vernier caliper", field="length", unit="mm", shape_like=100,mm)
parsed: 15.9,mm
